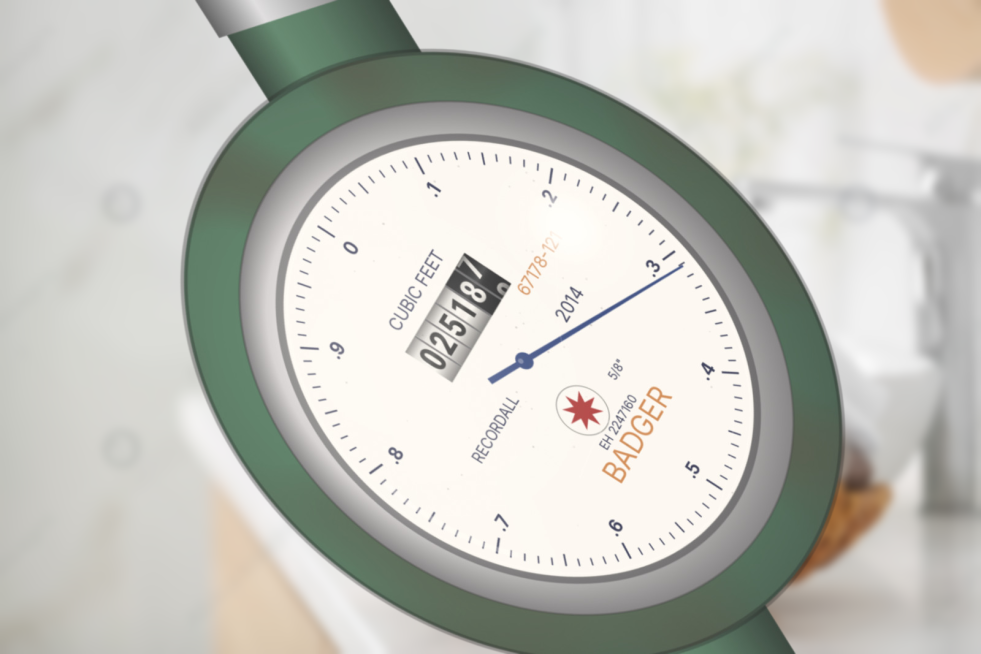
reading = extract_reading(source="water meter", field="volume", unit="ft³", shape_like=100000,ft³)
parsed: 25187.31,ft³
